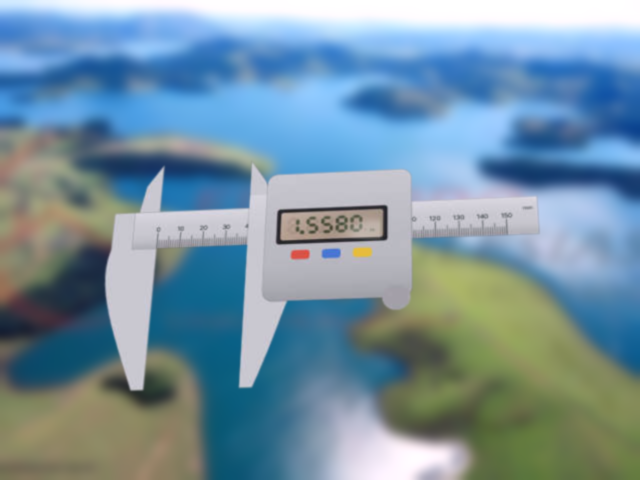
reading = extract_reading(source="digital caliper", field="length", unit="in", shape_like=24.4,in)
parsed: 1.5580,in
